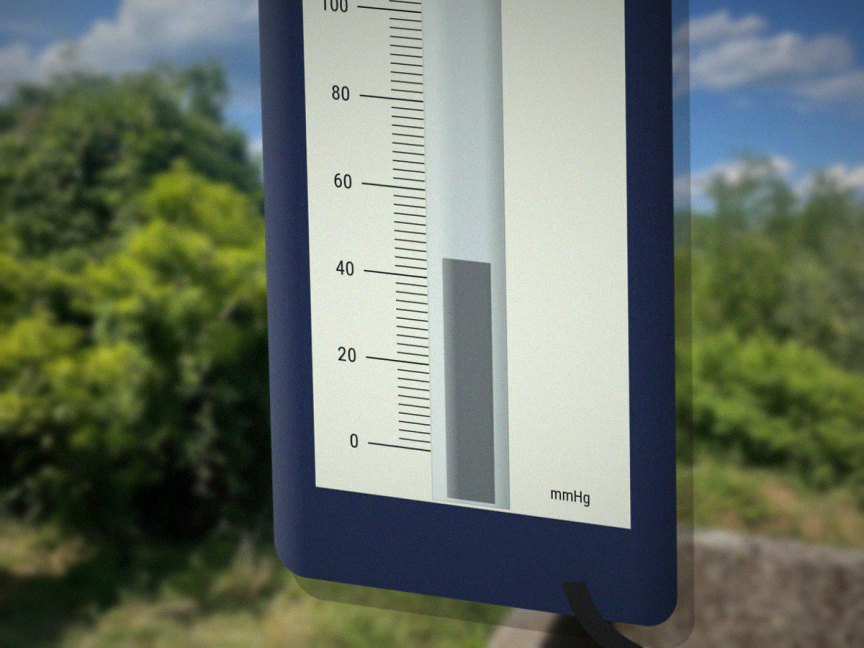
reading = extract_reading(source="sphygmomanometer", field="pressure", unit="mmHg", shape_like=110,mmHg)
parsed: 45,mmHg
